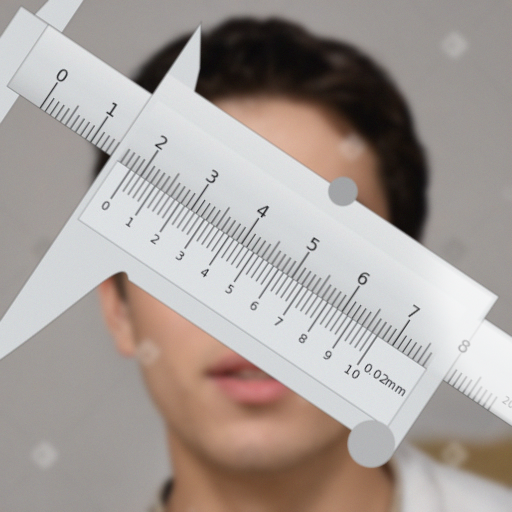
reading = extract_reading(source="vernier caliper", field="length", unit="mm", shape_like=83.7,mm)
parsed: 18.0,mm
